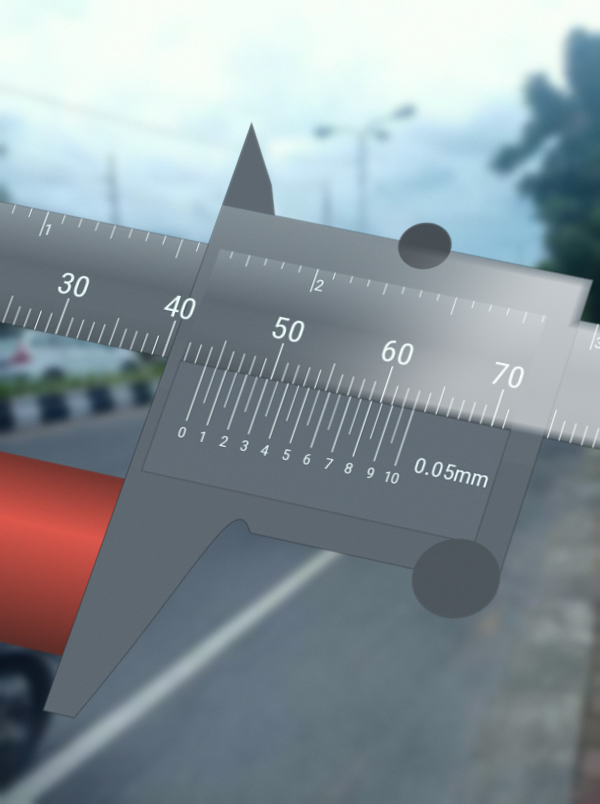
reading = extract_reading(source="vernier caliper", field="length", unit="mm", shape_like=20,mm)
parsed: 44.0,mm
